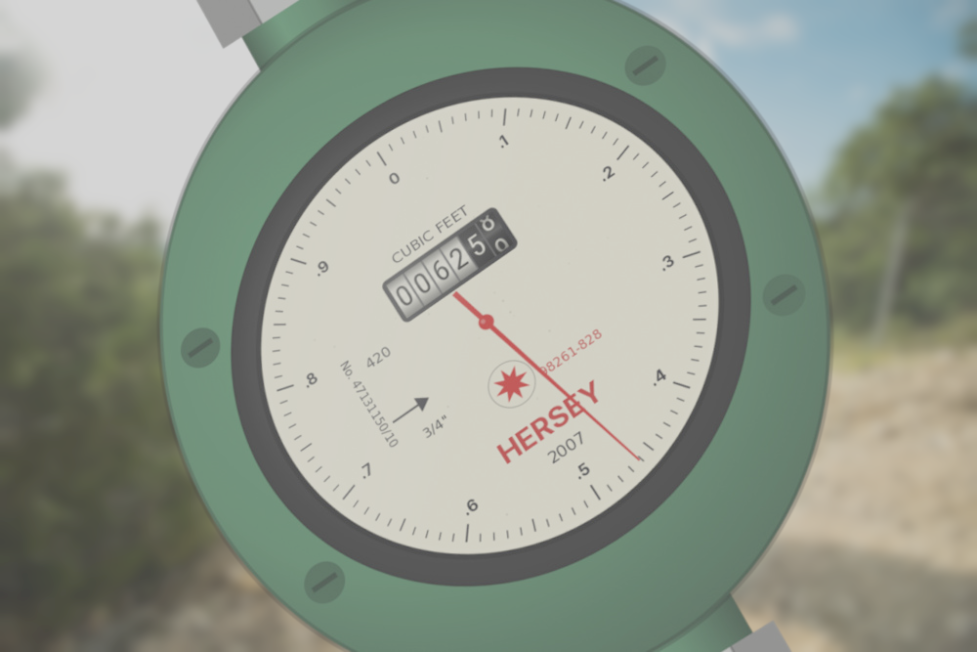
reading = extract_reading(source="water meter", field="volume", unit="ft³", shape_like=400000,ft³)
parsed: 6258.46,ft³
